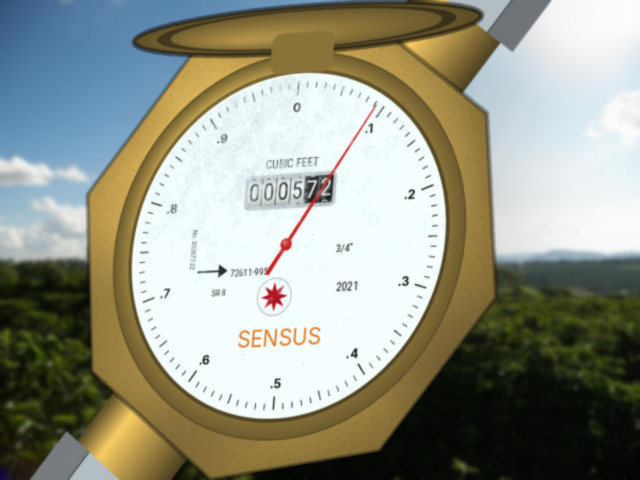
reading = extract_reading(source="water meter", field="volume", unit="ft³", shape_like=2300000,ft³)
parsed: 572.09,ft³
